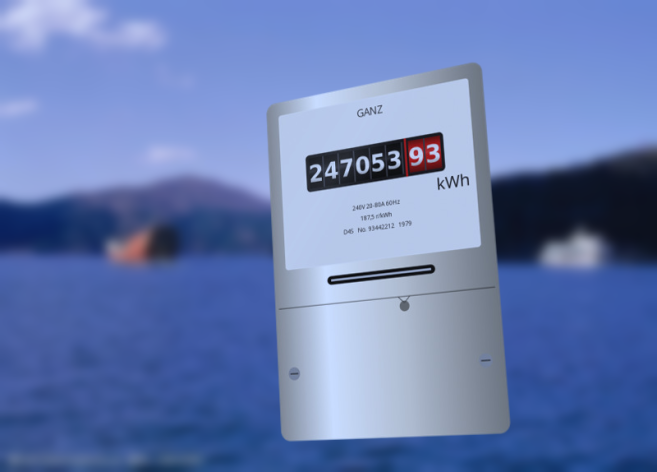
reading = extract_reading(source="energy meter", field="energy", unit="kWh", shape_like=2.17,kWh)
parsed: 247053.93,kWh
